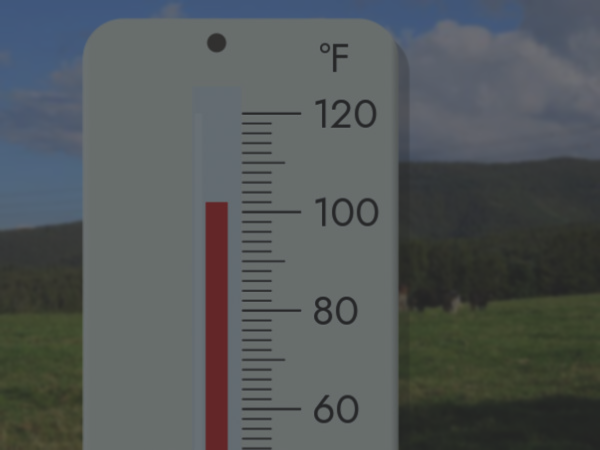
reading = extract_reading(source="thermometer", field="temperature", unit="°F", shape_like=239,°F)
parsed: 102,°F
